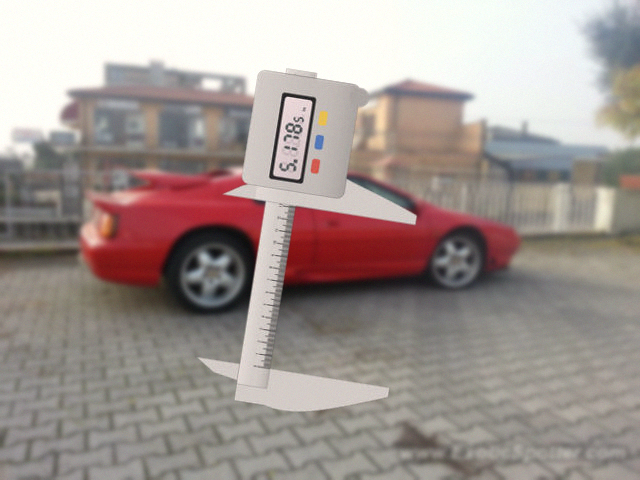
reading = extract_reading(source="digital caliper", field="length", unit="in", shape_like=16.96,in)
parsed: 5.1785,in
